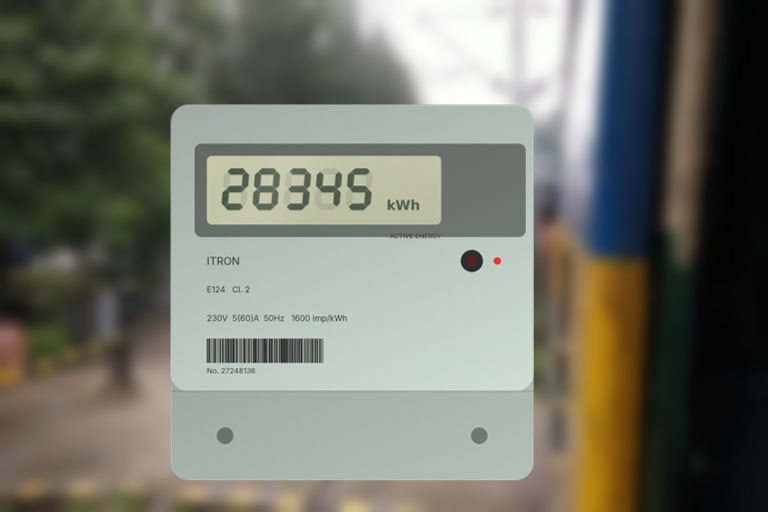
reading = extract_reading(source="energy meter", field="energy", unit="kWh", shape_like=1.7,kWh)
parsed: 28345,kWh
